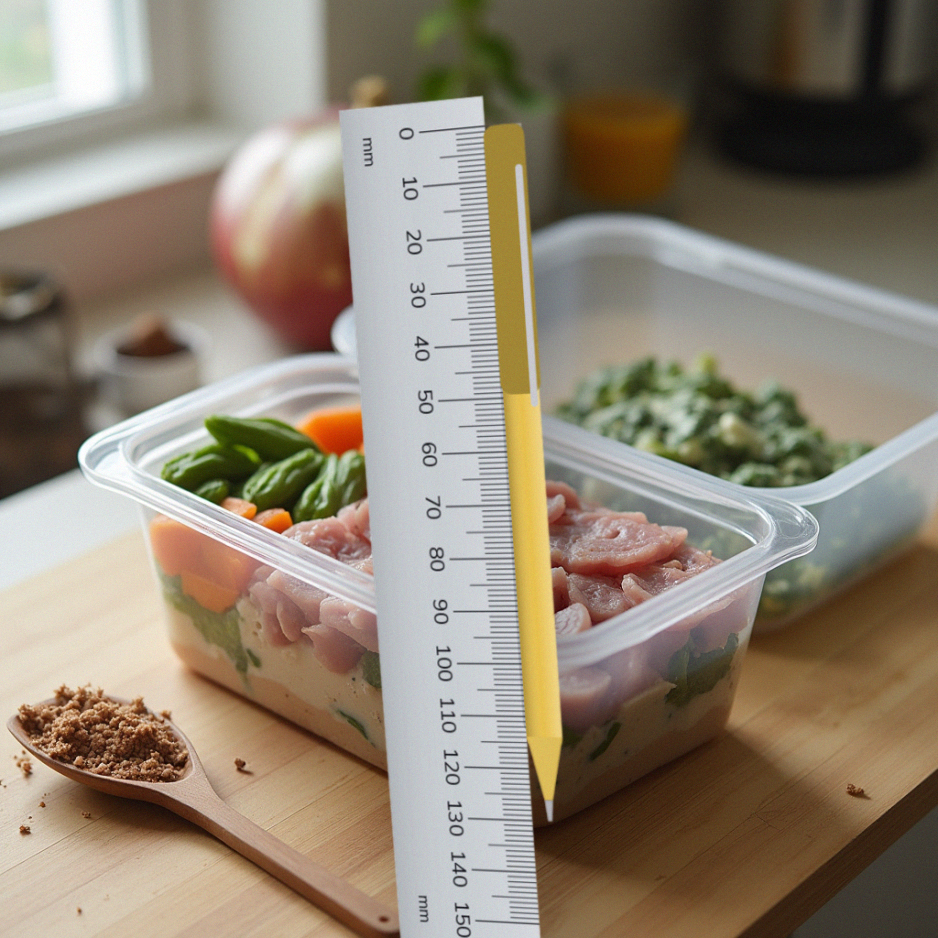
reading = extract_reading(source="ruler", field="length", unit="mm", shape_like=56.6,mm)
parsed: 130,mm
